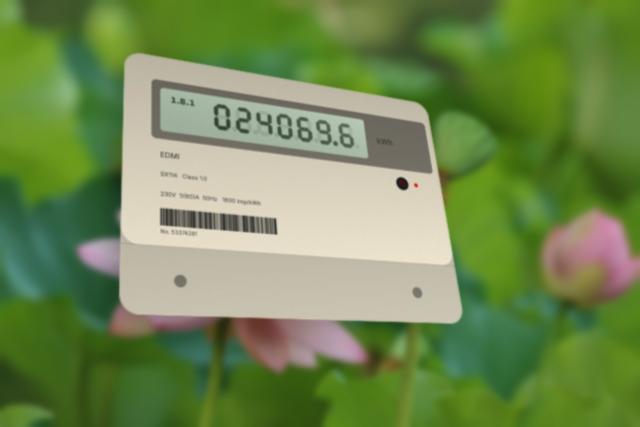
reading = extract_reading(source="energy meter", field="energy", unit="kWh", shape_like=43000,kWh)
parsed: 24069.6,kWh
